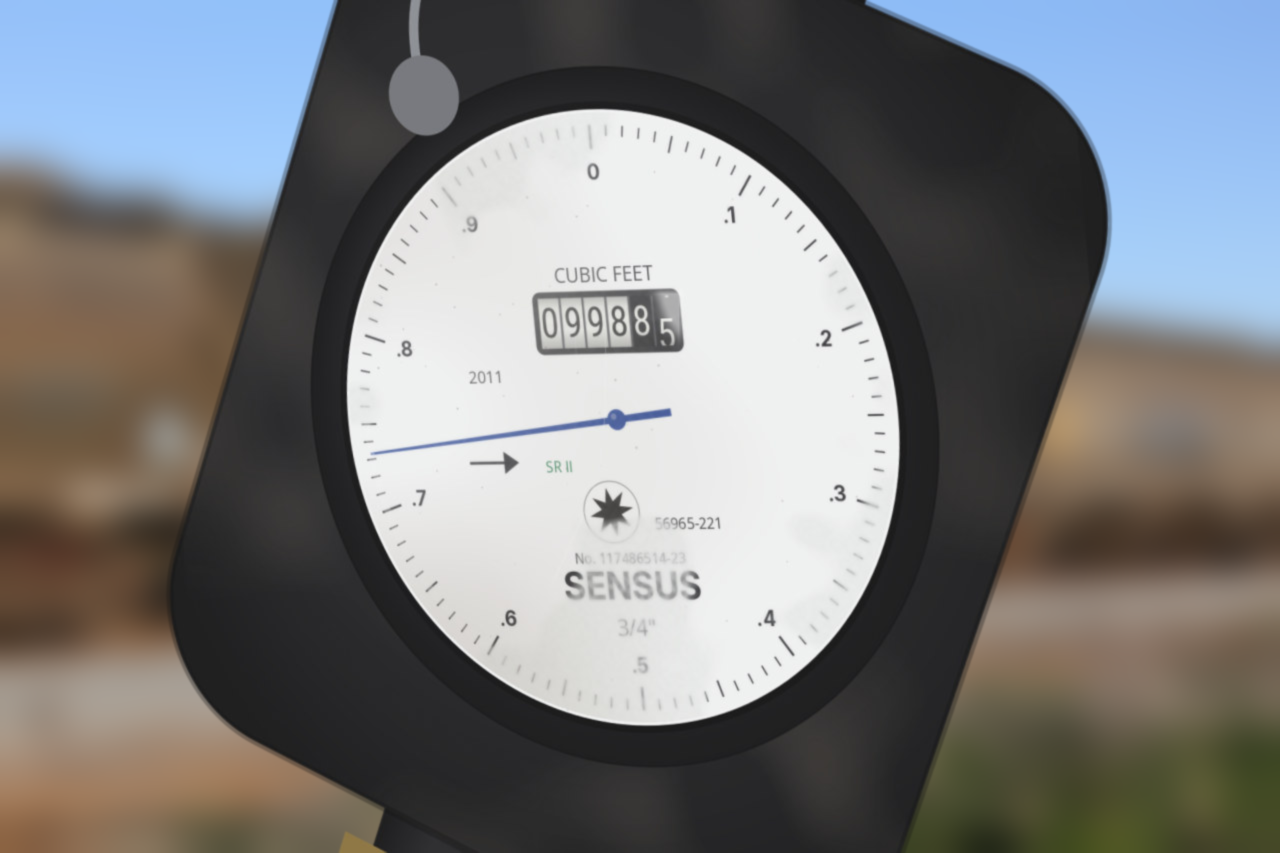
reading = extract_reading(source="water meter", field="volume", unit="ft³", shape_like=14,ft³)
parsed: 99884.73,ft³
